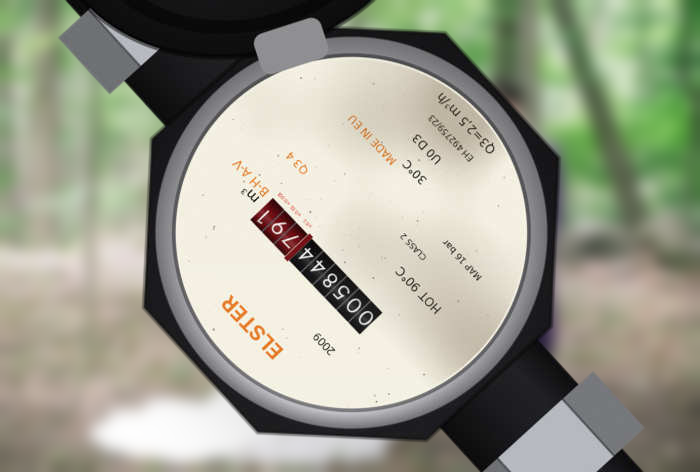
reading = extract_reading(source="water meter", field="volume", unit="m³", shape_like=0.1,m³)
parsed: 5844.791,m³
